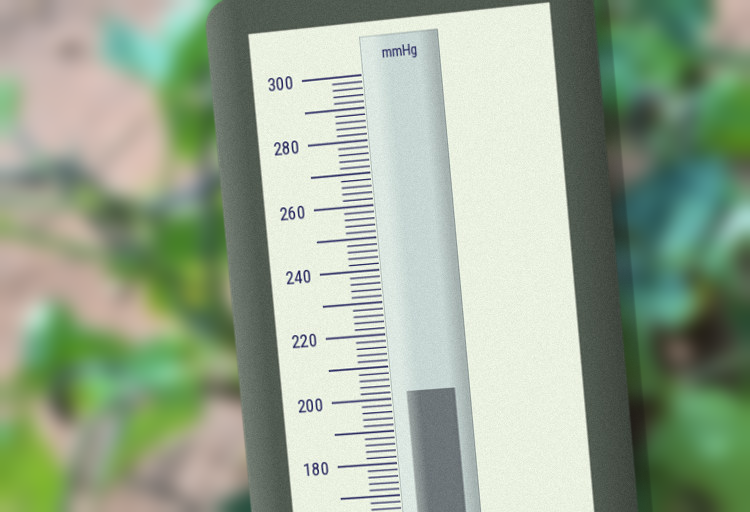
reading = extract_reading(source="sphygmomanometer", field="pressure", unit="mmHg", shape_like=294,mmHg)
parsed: 202,mmHg
